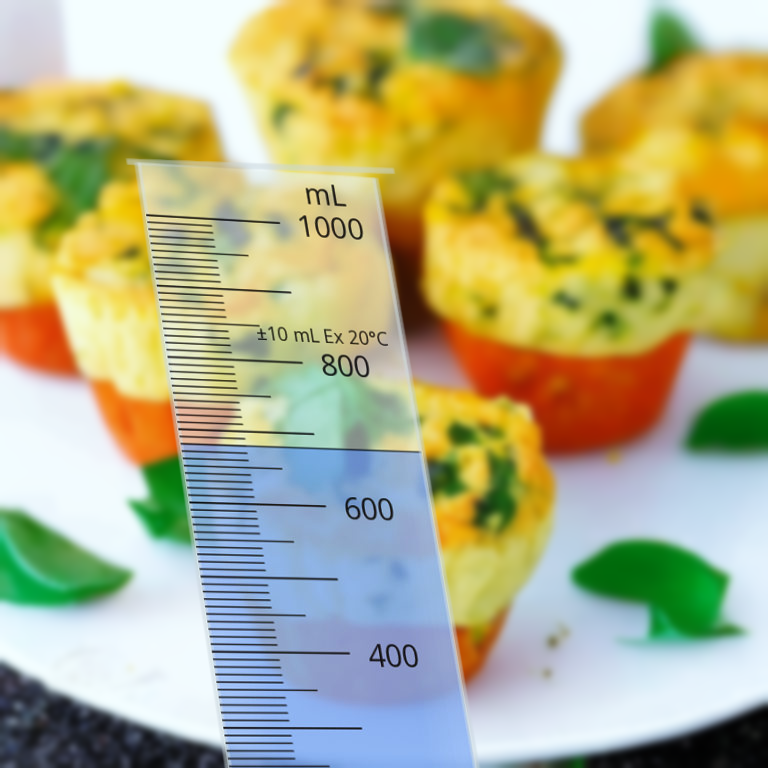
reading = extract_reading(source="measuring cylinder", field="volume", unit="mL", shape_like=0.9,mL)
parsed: 680,mL
